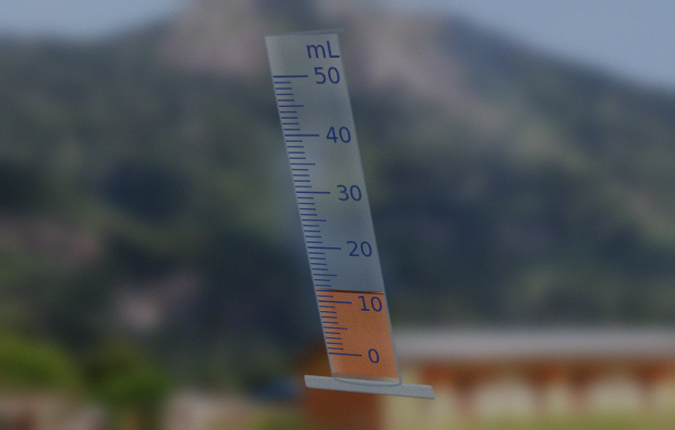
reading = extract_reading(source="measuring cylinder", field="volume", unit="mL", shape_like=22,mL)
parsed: 12,mL
